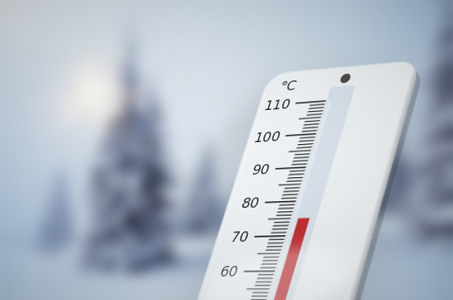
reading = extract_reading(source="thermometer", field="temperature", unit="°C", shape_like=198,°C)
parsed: 75,°C
